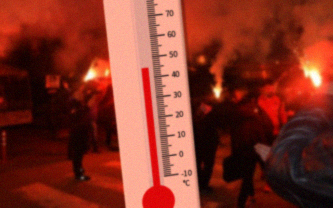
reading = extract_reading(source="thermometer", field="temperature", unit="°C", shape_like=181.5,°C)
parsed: 45,°C
